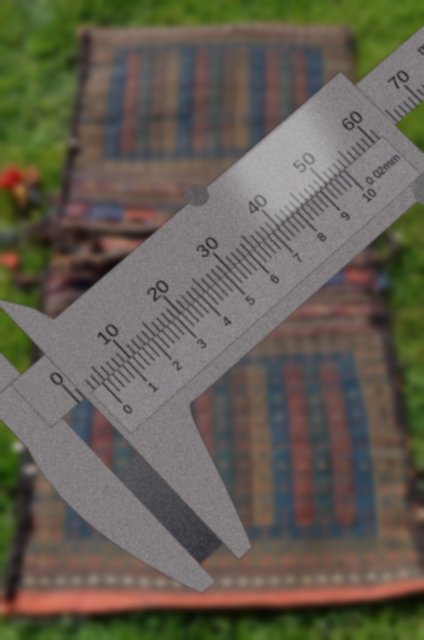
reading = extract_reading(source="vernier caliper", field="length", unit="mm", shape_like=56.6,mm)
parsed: 4.5,mm
